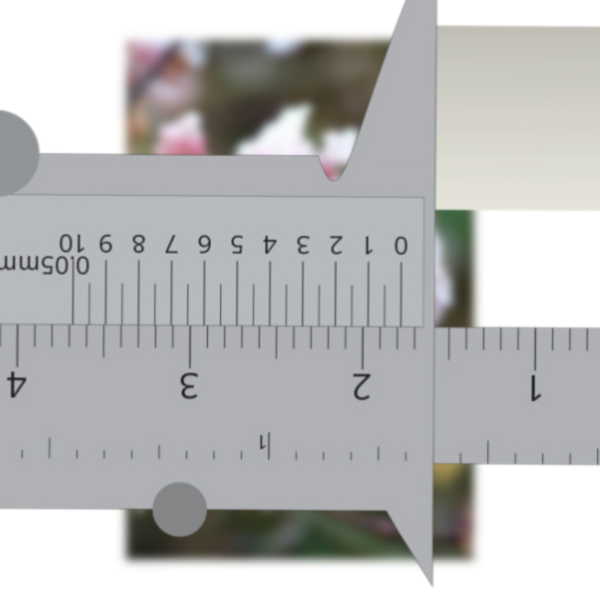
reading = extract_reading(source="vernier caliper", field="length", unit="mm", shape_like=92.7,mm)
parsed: 17.8,mm
